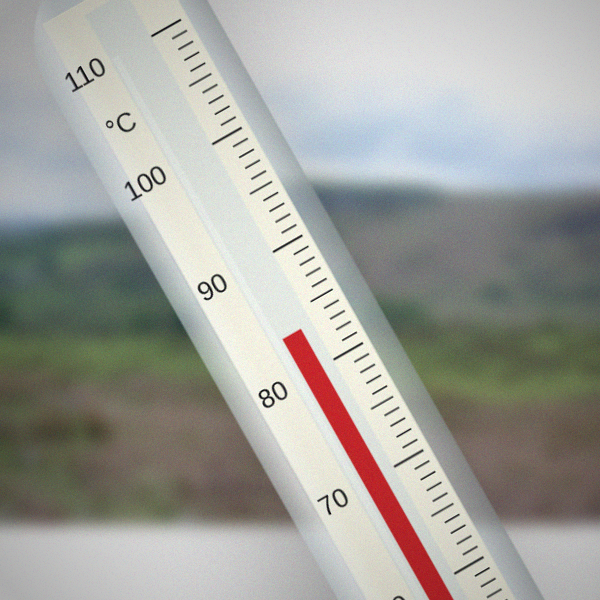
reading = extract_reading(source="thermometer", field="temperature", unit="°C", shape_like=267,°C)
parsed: 83.5,°C
